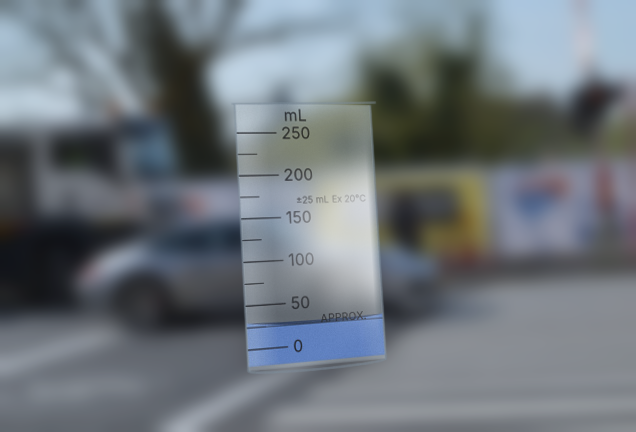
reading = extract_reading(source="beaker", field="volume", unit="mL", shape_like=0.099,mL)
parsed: 25,mL
